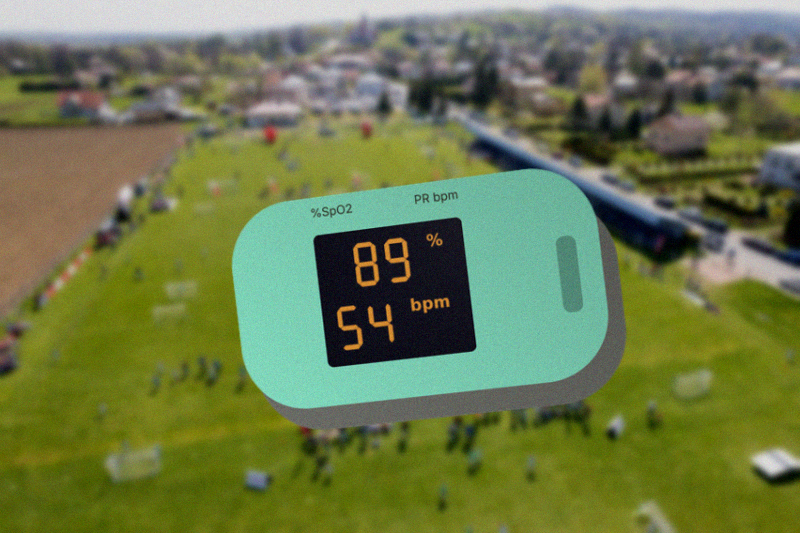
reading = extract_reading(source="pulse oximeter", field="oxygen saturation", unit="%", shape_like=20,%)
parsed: 89,%
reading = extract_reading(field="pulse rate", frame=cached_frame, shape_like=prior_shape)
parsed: 54,bpm
